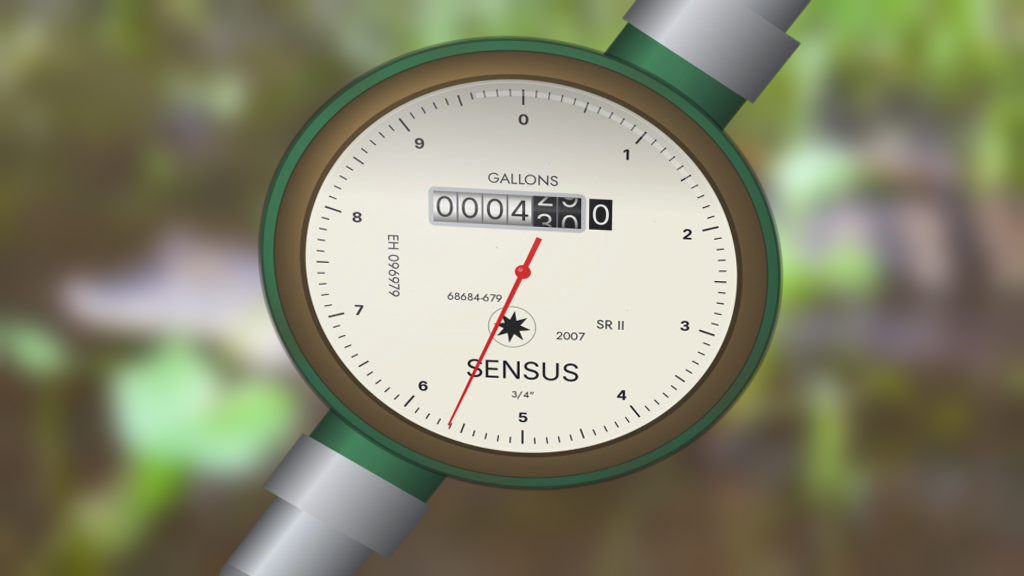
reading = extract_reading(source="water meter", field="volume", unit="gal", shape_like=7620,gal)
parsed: 4295.6,gal
